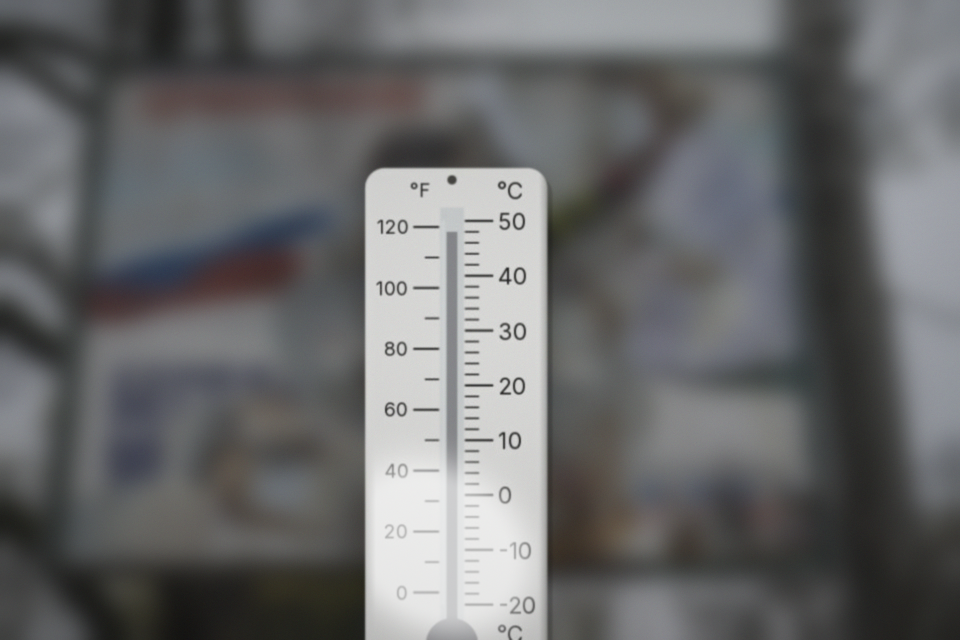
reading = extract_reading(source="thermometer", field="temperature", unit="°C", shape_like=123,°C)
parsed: 48,°C
